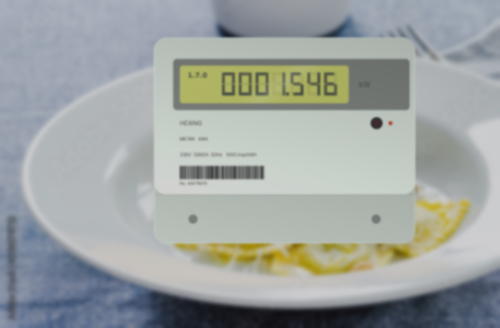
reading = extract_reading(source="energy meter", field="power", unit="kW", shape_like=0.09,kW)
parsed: 1.546,kW
